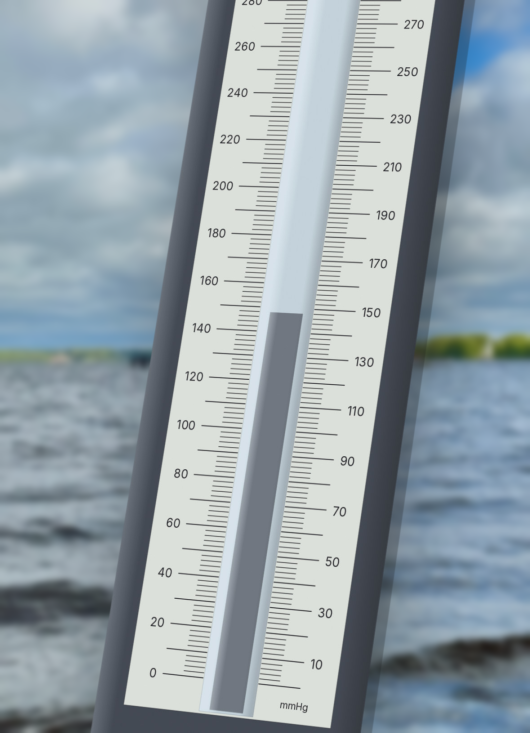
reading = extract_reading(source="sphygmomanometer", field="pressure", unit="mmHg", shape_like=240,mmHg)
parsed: 148,mmHg
